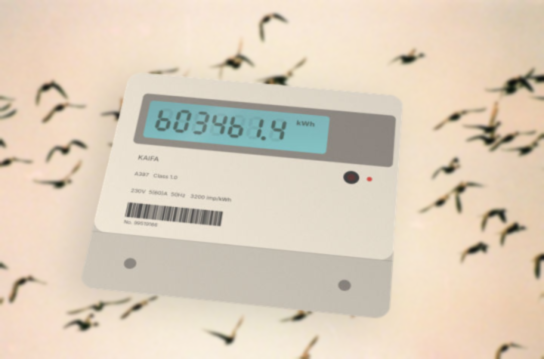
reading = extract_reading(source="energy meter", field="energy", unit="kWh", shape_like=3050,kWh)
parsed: 603461.4,kWh
